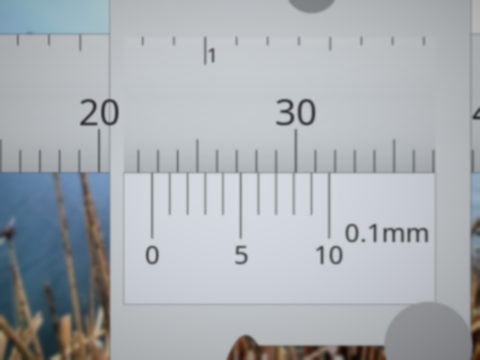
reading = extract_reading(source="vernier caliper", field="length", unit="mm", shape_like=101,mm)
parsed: 22.7,mm
